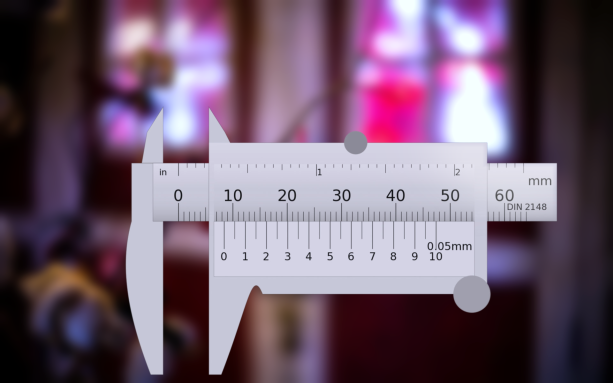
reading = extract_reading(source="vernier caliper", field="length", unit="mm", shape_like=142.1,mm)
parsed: 8.4,mm
